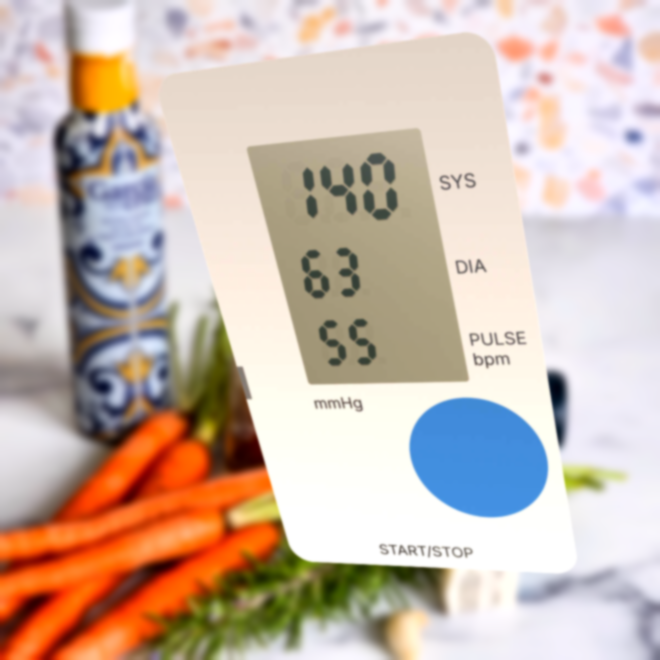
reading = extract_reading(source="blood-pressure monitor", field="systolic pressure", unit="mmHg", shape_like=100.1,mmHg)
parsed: 140,mmHg
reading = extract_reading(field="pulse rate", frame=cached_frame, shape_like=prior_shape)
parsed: 55,bpm
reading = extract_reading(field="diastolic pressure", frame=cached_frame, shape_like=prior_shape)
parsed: 63,mmHg
